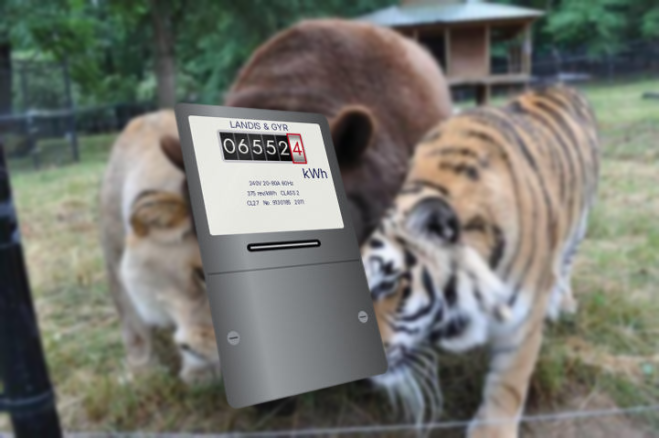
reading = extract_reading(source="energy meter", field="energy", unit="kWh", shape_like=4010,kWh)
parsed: 6552.4,kWh
